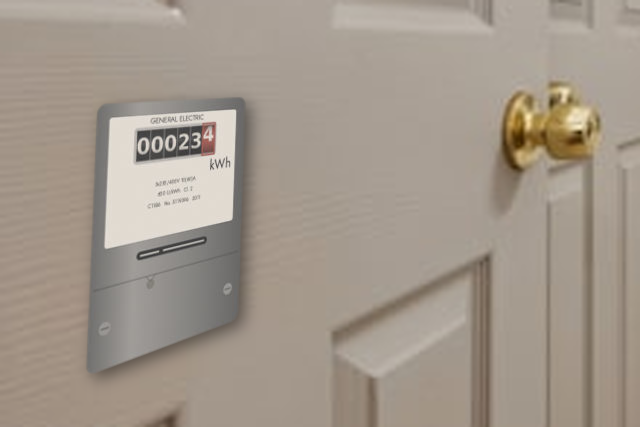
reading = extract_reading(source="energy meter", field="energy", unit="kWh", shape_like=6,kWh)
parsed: 23.4,kWh
